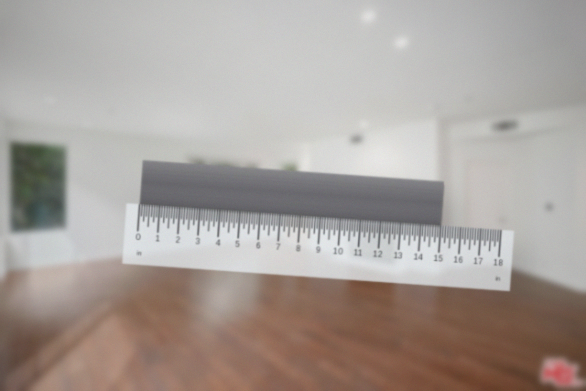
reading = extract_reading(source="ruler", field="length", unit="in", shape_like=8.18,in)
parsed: 15,in
